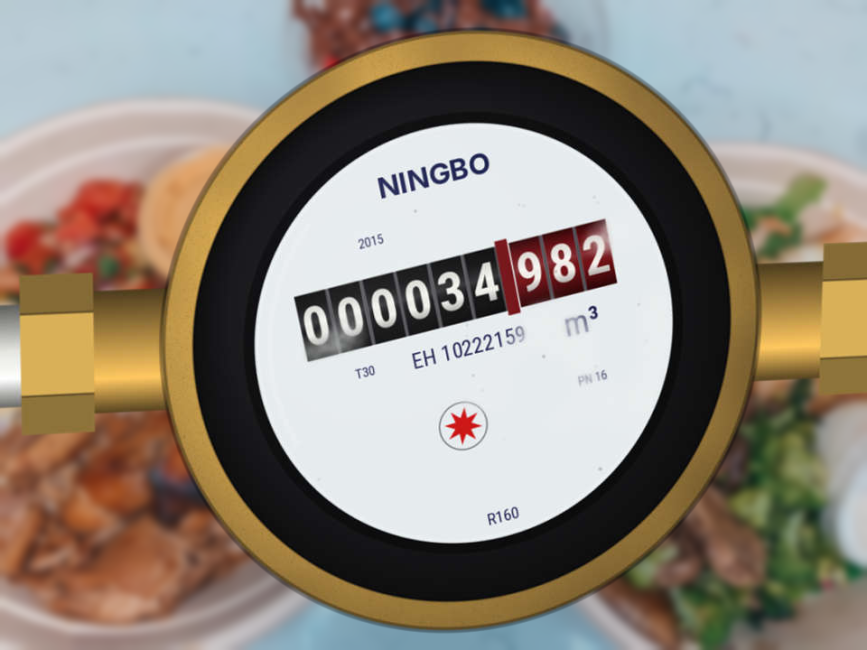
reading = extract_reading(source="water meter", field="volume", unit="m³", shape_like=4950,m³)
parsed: 34.982,m³
